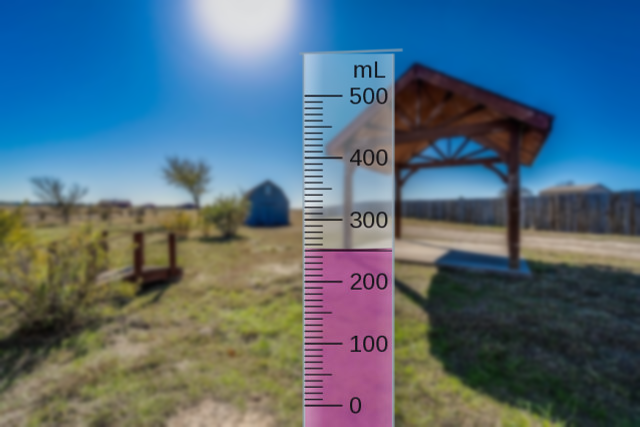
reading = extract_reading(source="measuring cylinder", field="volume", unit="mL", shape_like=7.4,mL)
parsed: 250,mL
